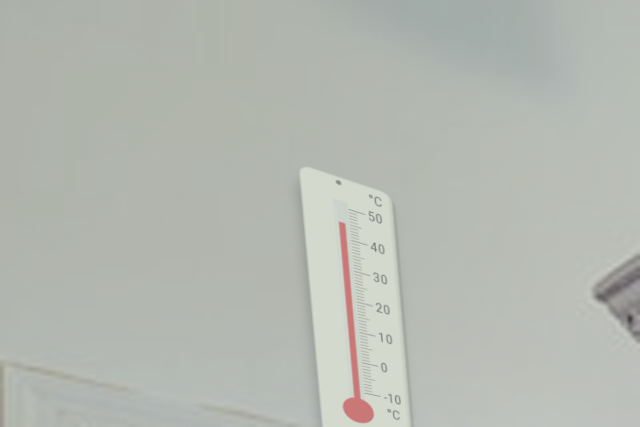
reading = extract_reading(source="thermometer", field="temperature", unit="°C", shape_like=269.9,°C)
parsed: 45,°C
